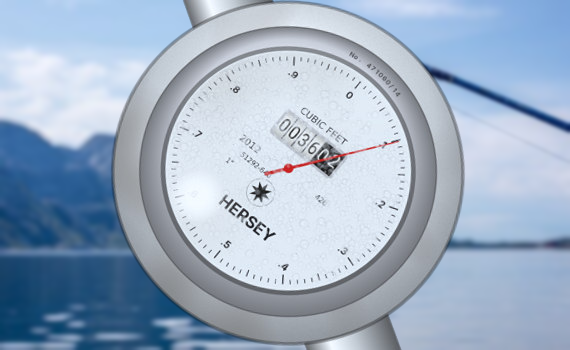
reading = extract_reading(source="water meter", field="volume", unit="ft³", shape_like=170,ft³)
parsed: 3602.10,ft³
